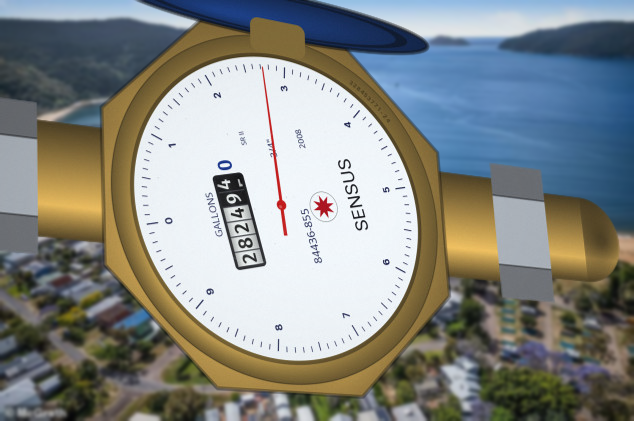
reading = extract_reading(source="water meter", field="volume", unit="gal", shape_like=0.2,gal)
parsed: 2824942.7,gal
